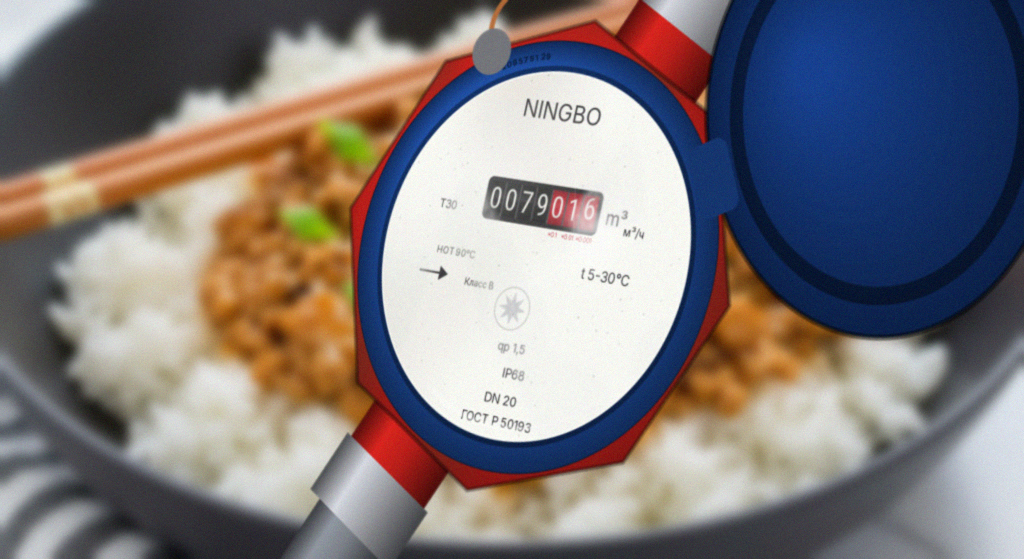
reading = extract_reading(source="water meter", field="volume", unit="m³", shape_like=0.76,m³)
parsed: 79.016,m³
